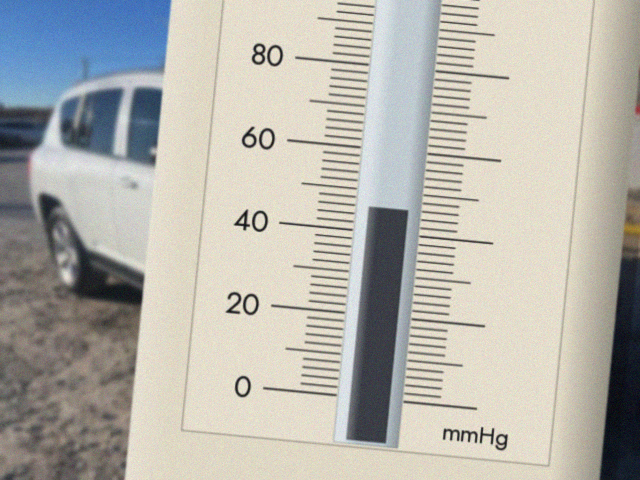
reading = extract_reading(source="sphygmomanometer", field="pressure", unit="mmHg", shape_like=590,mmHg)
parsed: 46,mmHg
